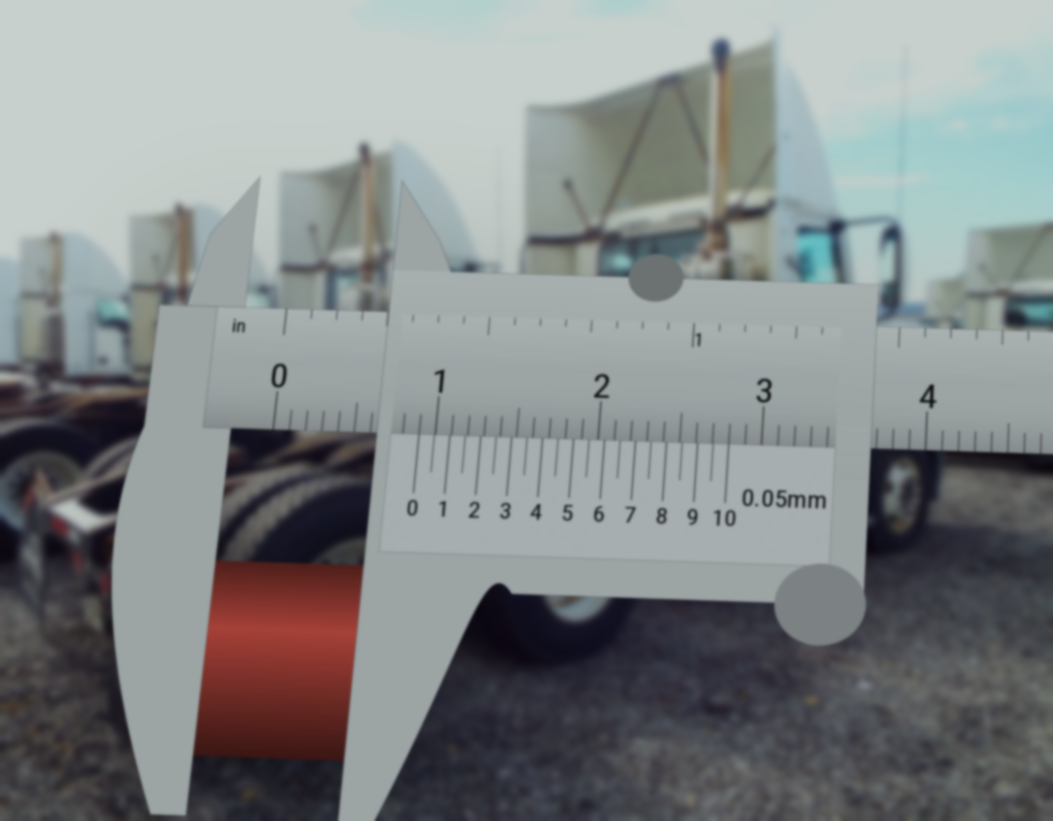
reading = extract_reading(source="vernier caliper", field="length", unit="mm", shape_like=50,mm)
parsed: 9.0,mm
